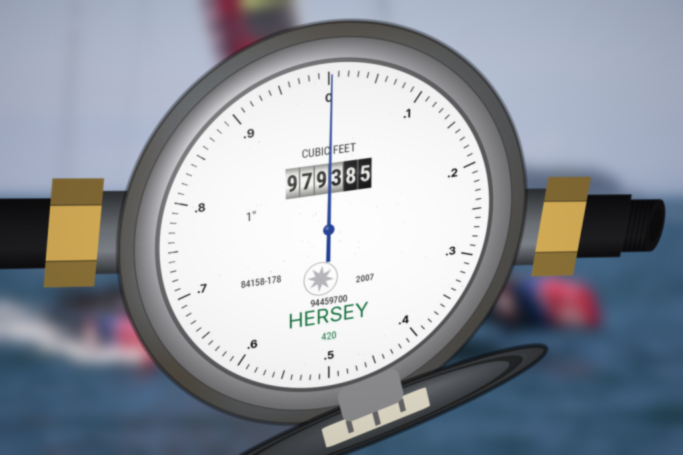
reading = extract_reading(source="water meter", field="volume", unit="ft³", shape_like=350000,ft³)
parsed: 979385.00,ft³
